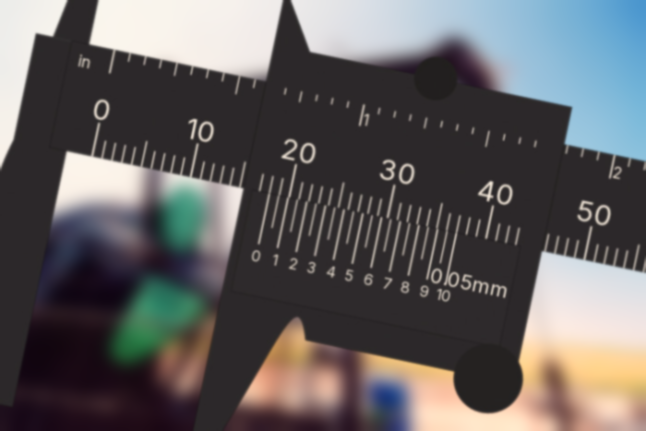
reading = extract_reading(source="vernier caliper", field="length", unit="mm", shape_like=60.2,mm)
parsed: 18.0,mm
